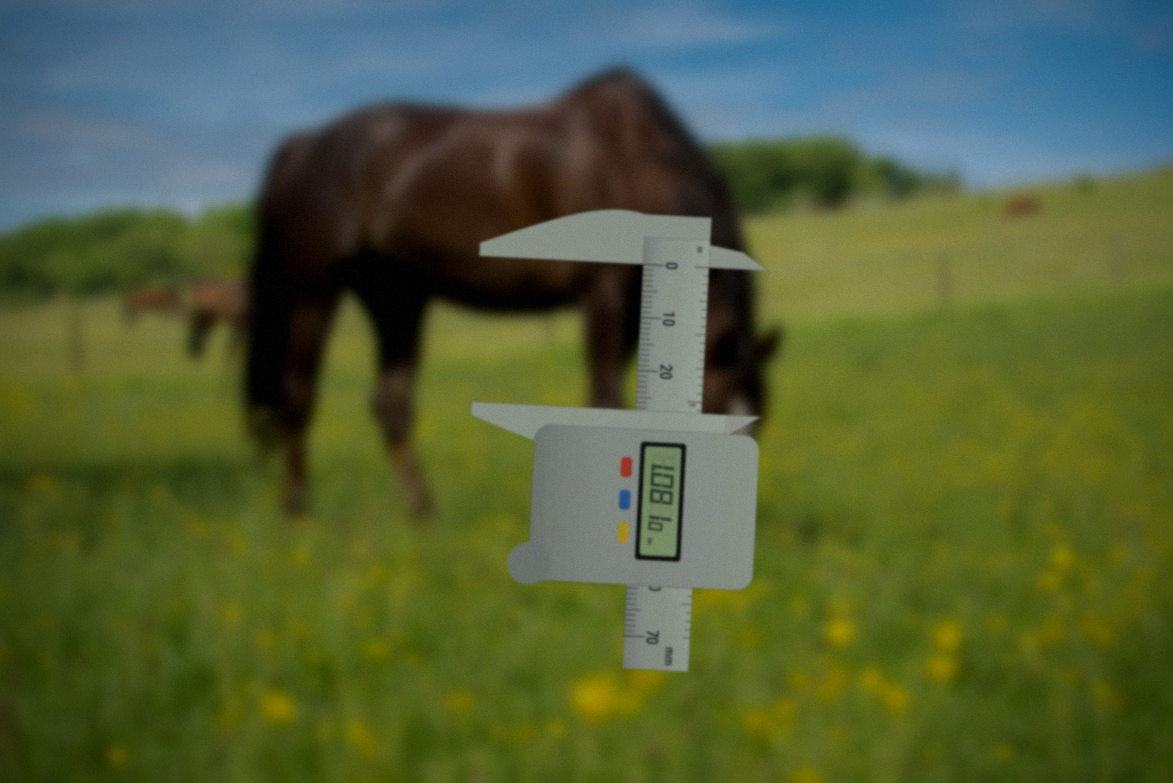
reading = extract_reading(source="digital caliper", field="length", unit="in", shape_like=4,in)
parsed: 1.0810,in
